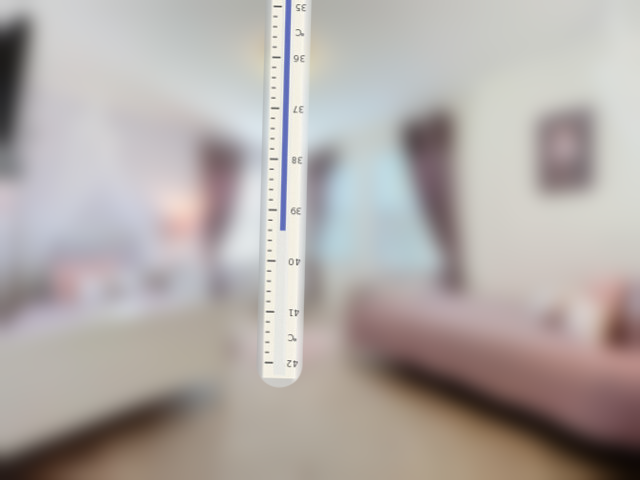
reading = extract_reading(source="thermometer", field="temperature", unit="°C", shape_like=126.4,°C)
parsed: 39.4,°C
